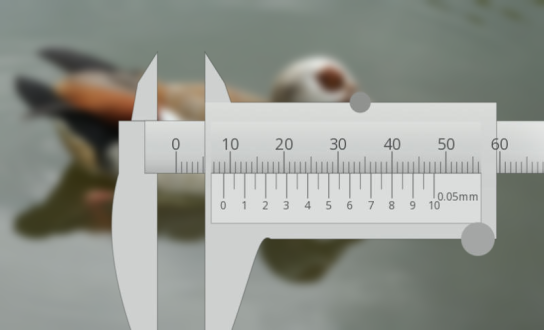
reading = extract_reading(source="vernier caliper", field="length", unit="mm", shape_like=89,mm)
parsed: 8.8,mm
